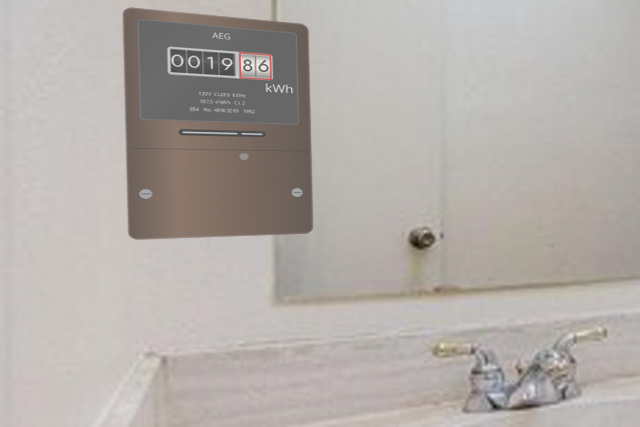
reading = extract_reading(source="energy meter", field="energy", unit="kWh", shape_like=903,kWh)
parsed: 19.86,kWh
